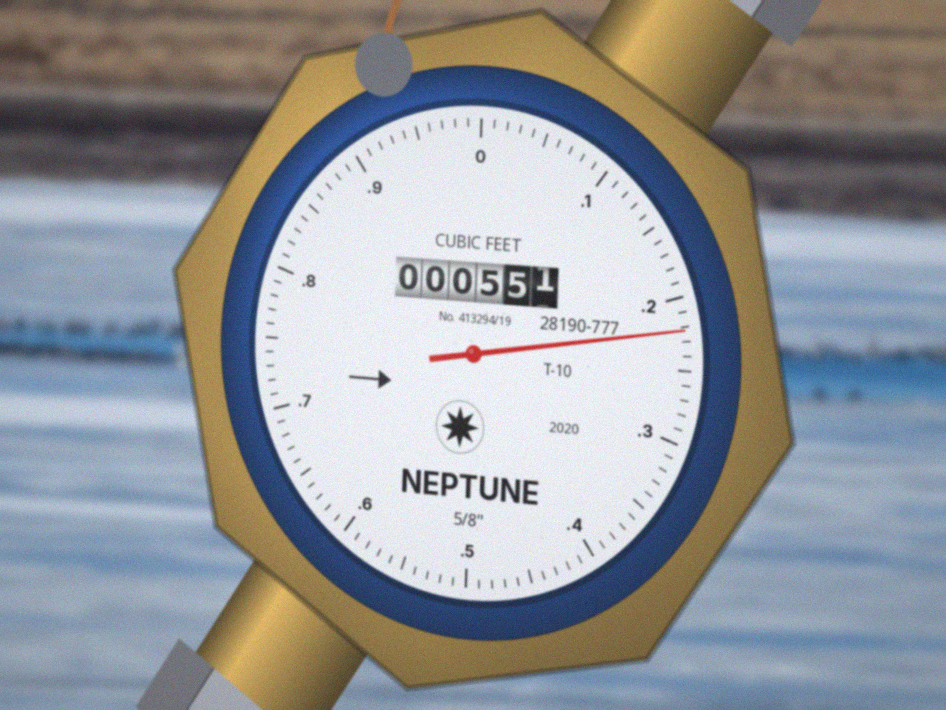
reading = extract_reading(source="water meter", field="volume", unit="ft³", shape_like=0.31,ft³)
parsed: 551.22,ft³
